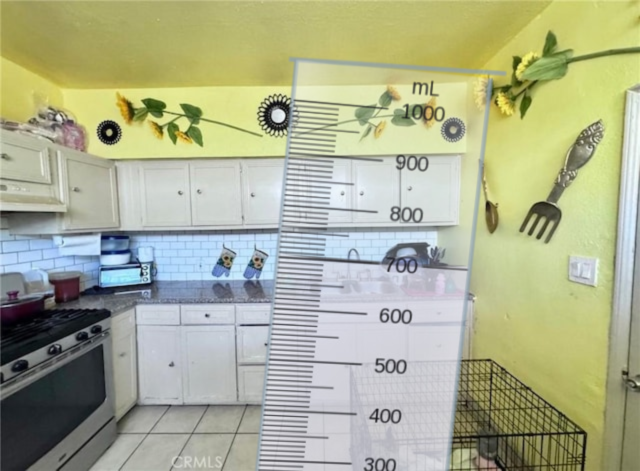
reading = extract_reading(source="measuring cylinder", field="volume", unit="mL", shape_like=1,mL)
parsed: 700,mL
